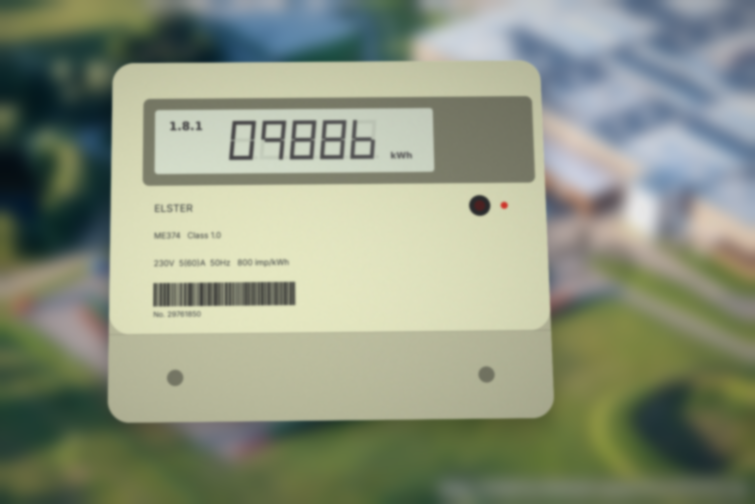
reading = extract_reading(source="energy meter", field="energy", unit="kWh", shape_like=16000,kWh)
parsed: 9886,kWh
